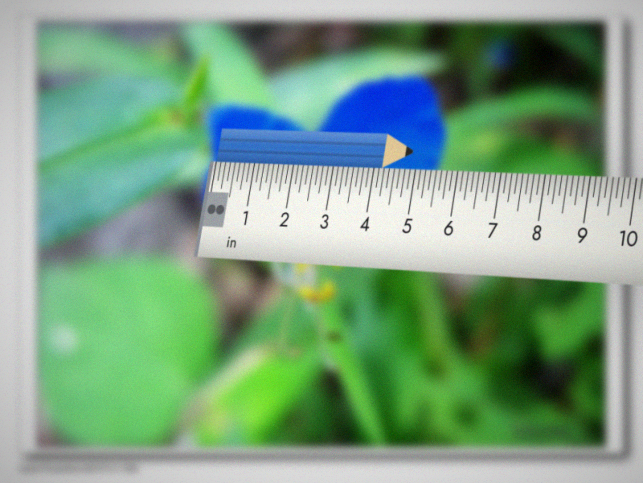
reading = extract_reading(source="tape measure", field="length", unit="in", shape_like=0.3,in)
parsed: 4.875,in
